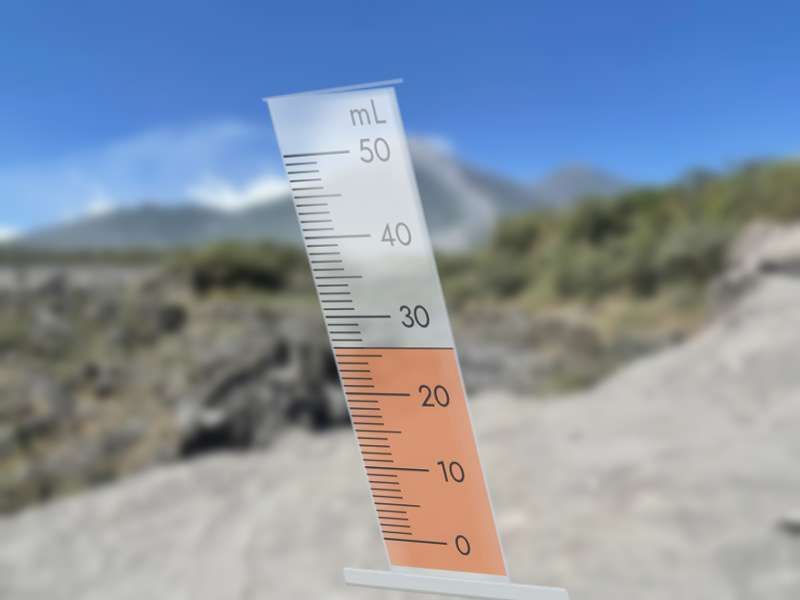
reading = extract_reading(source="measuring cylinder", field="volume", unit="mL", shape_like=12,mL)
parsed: 26,mL
